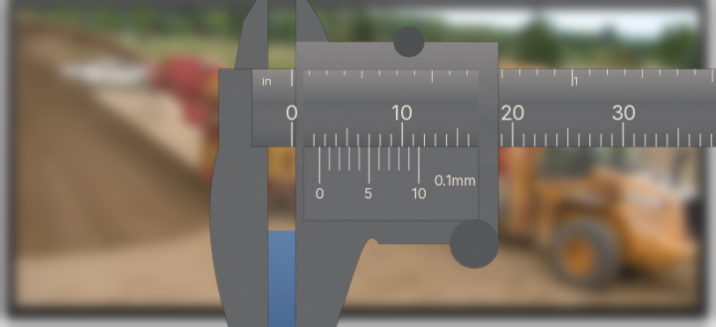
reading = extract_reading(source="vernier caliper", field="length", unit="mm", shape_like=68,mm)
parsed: 2.5,mm
